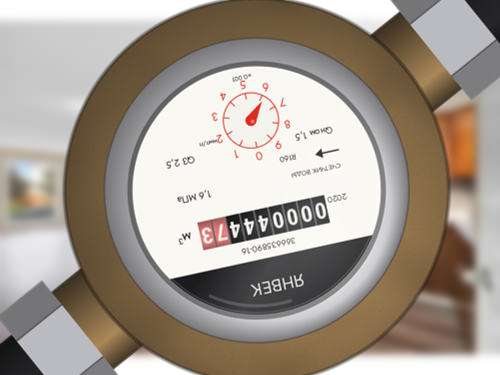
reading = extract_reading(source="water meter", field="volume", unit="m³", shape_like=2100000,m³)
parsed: 444.736,m³
